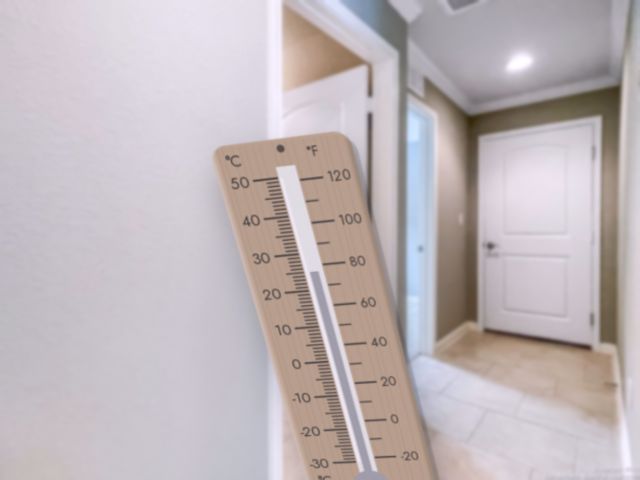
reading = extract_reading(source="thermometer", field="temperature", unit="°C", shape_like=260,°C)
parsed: 25,°C
